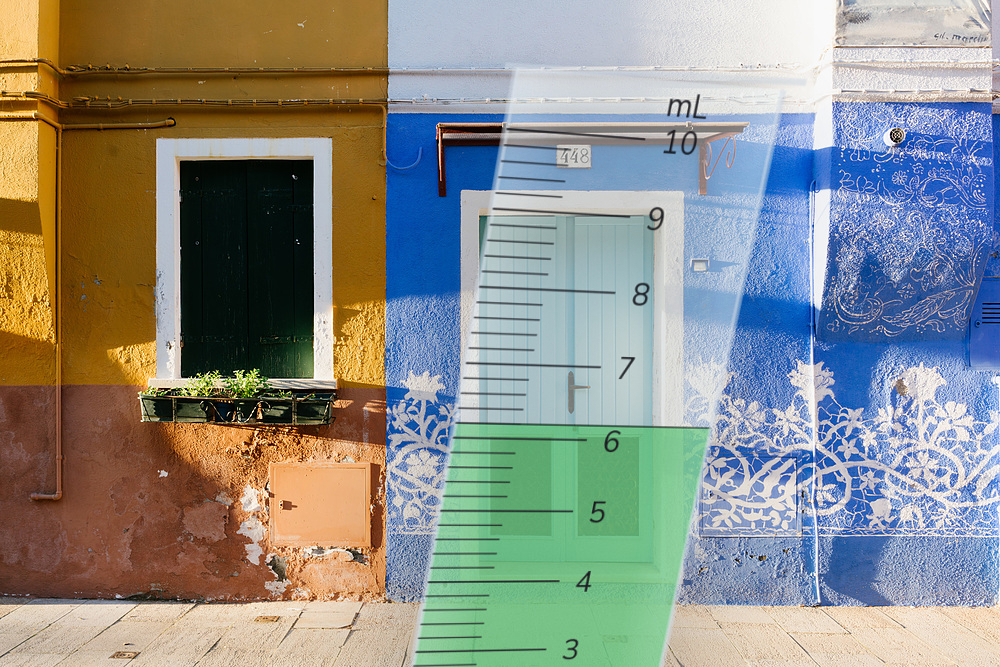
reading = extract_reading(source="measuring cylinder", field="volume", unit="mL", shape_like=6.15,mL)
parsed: 6.2,mL
